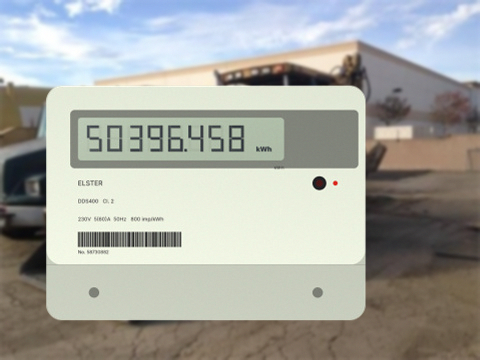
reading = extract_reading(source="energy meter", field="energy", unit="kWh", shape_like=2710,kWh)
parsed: 50396.458,kWh
